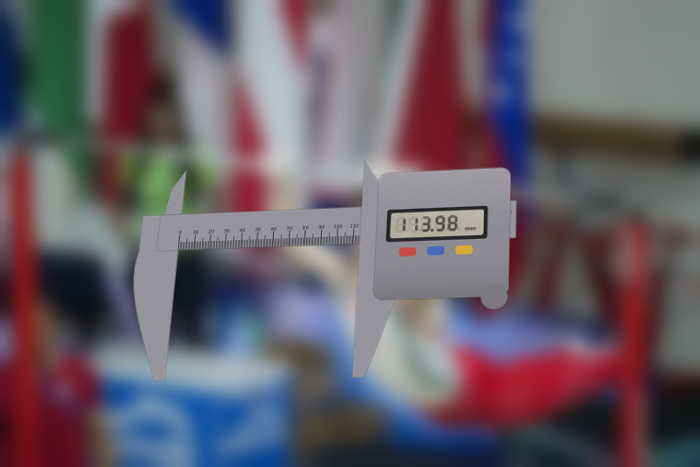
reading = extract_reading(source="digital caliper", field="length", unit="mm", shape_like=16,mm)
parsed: 113.98,mm
